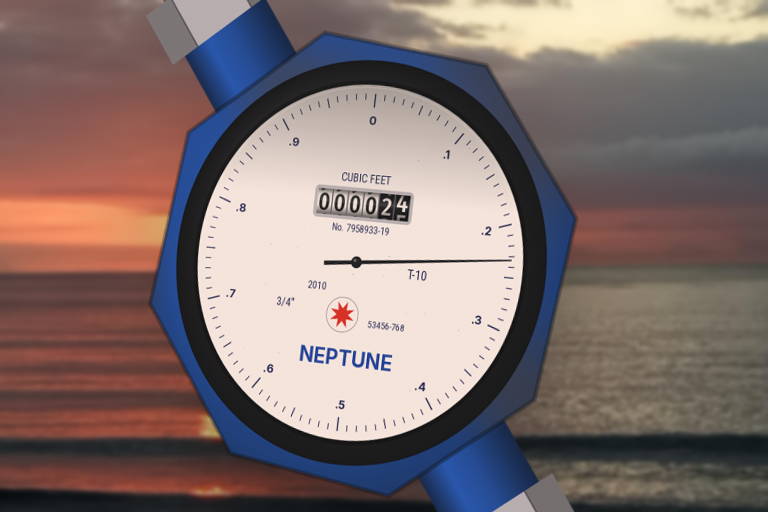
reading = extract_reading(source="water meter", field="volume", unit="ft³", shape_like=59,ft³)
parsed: 24.23,ft³
